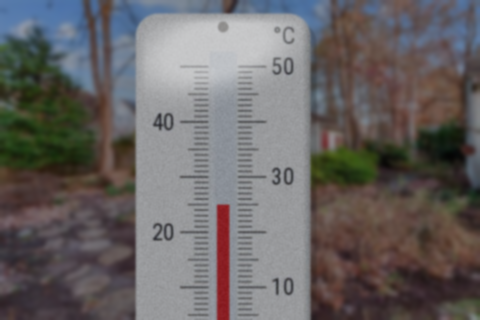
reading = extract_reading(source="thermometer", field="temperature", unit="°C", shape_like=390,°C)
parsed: 25,°C
